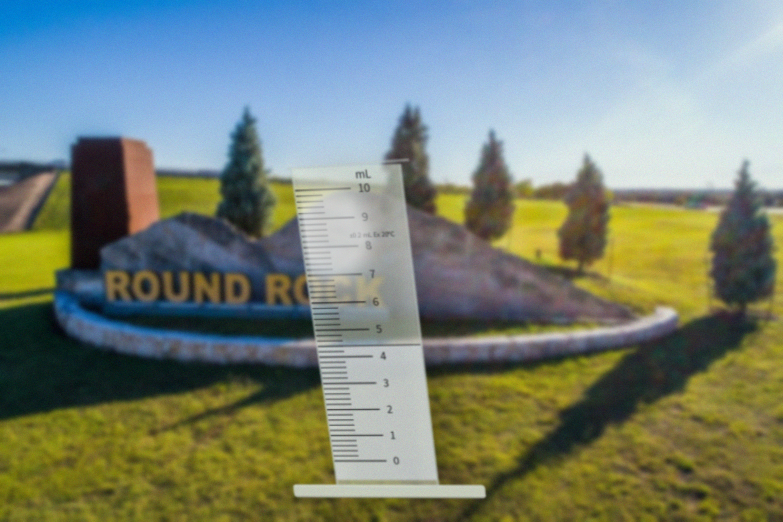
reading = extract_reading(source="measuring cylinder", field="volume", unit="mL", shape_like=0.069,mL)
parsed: 4.4,mL
